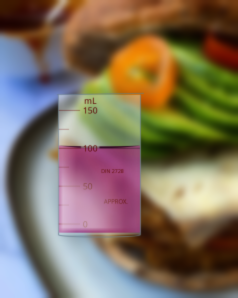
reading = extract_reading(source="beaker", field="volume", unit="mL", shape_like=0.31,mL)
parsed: 100,mL
